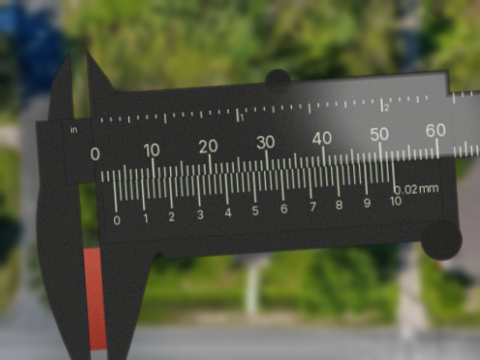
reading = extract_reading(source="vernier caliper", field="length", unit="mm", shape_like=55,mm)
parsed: 3.0,mm
